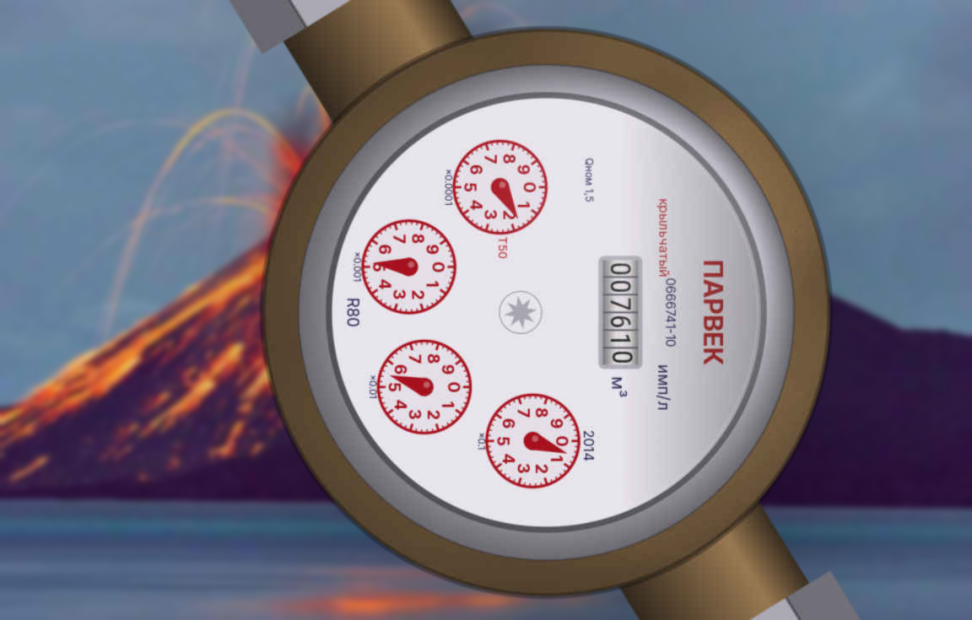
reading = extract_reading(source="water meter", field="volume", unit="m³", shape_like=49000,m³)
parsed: 7610.0551,m³
